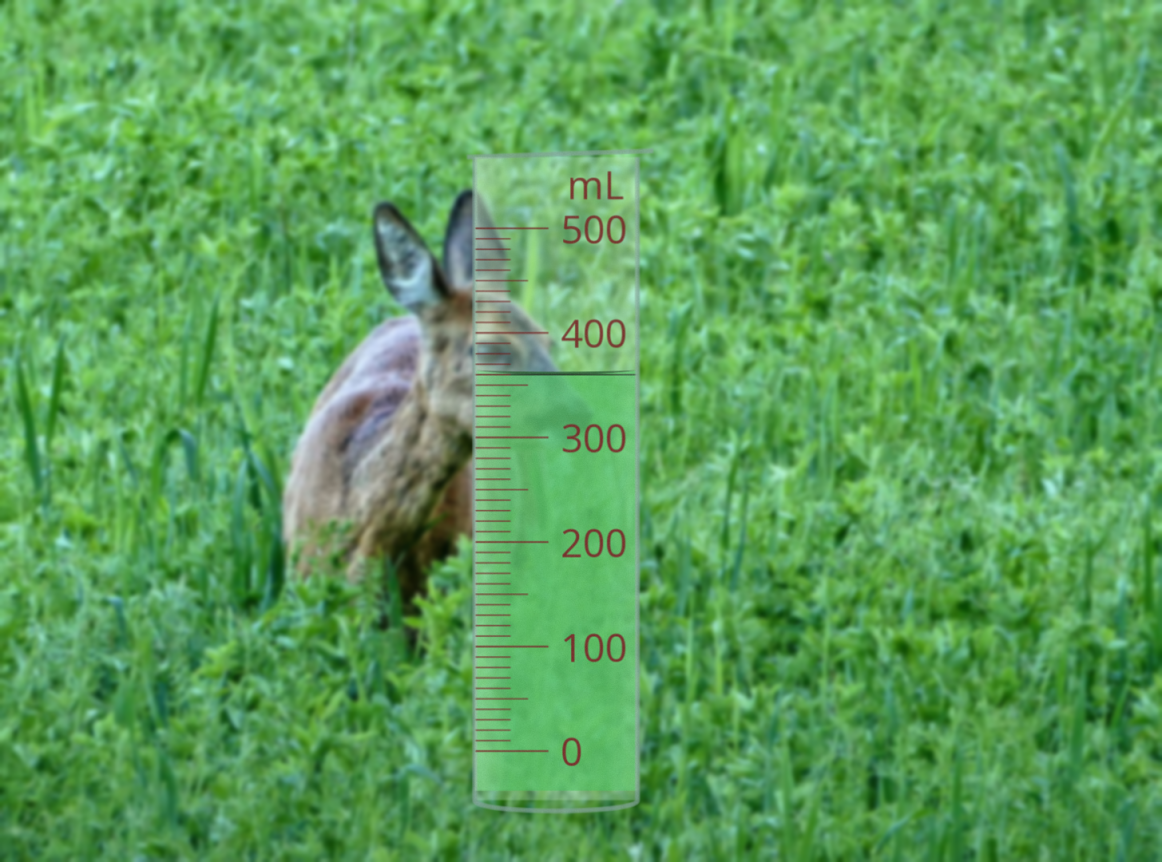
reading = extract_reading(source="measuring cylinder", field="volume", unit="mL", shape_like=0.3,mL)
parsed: 360,mL
